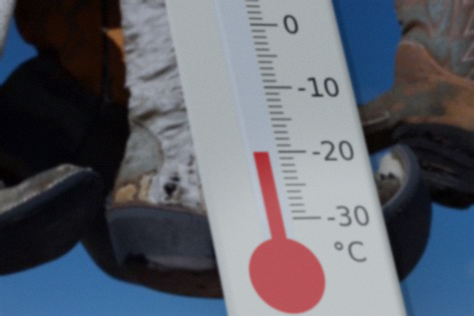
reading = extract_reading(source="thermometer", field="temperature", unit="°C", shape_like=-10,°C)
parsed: -20,°C
